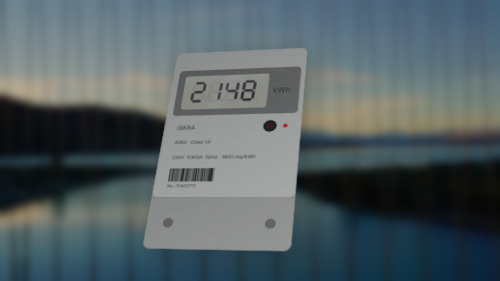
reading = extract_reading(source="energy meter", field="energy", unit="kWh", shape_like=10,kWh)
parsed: 2148,kWh
